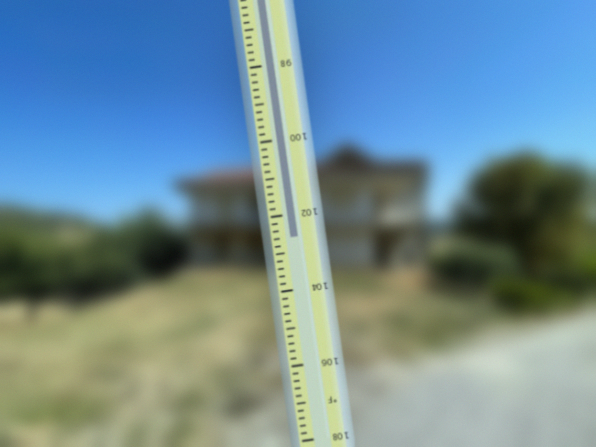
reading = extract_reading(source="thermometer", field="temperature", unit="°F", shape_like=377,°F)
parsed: 102.6,°F
